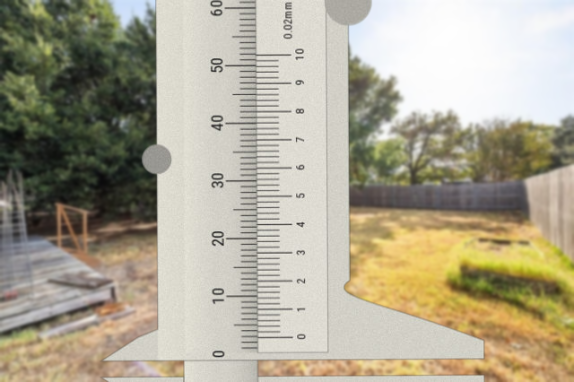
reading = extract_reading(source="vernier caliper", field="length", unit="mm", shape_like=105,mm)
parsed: 2.8,mm
